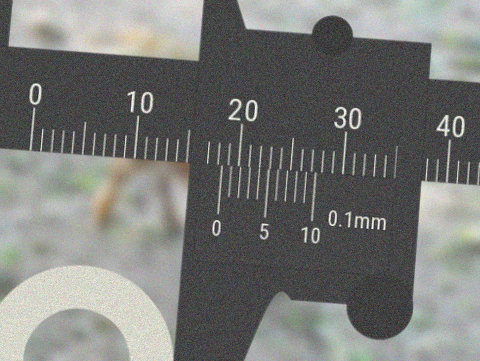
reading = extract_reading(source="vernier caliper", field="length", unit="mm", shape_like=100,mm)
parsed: 18.4,mm
